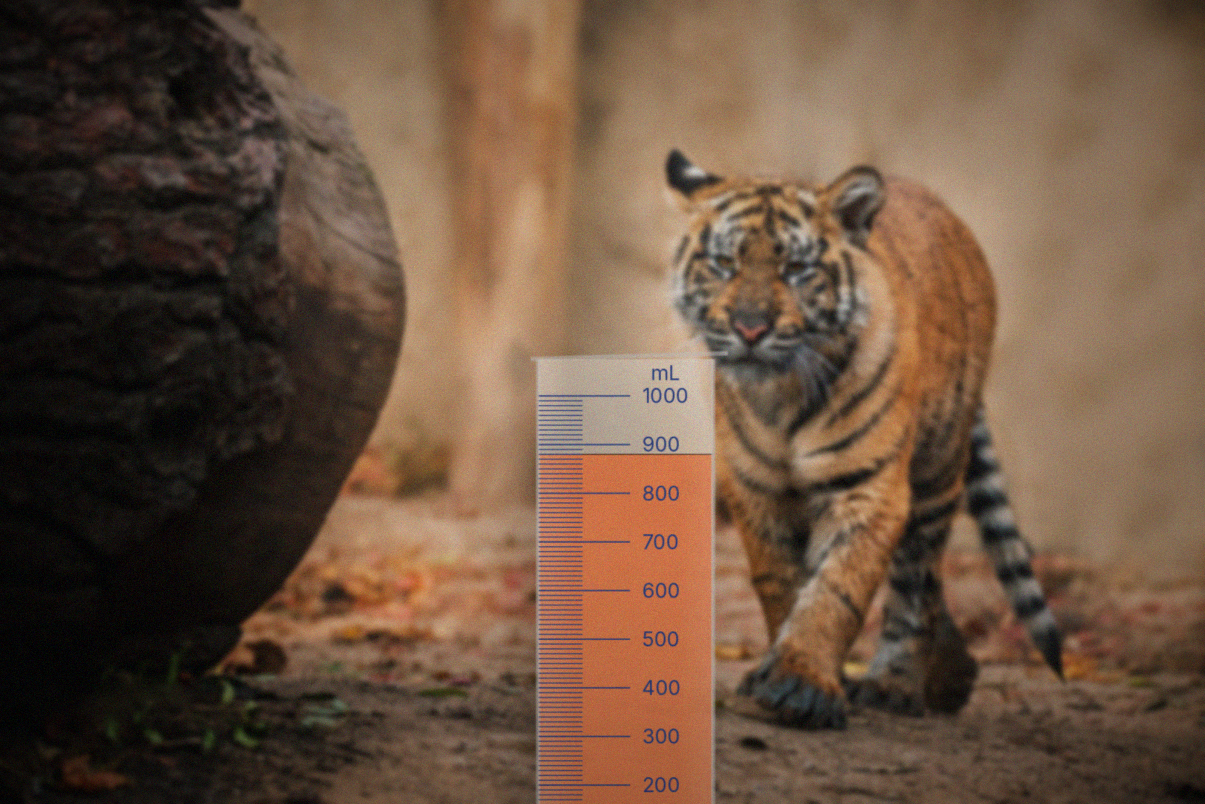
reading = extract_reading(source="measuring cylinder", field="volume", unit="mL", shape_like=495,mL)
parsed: 880,mL
